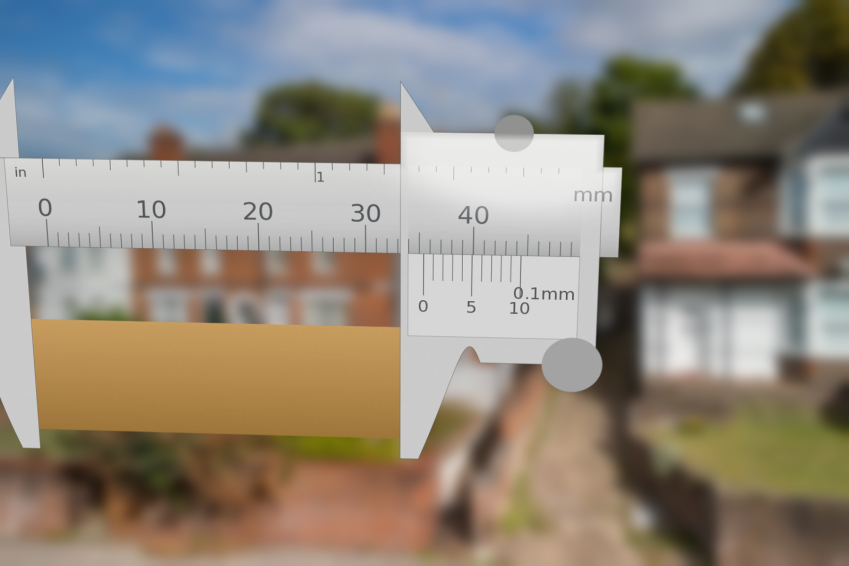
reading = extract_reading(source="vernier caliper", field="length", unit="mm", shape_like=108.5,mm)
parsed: 35.4,mm
